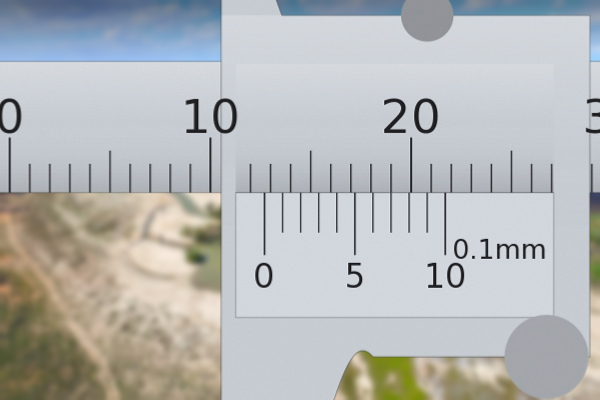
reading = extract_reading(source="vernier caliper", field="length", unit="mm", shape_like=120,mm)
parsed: 12.7,mm
